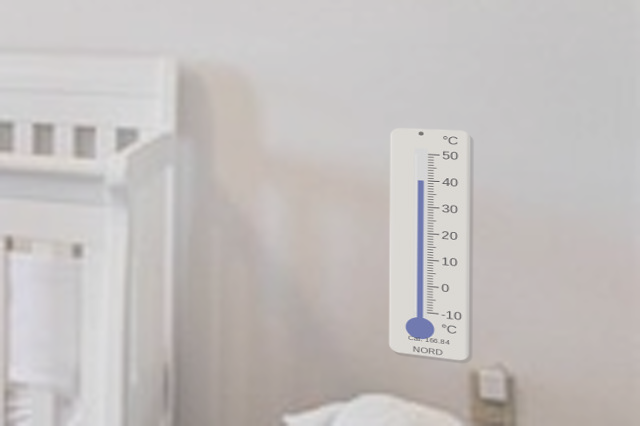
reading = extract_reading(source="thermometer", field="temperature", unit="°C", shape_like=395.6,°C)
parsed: 40,°C
